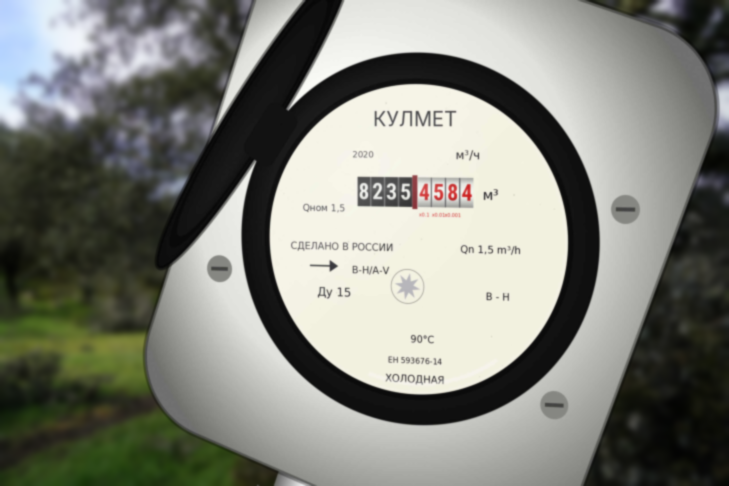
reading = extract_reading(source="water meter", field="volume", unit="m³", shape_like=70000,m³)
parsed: 8235.4584,m³
